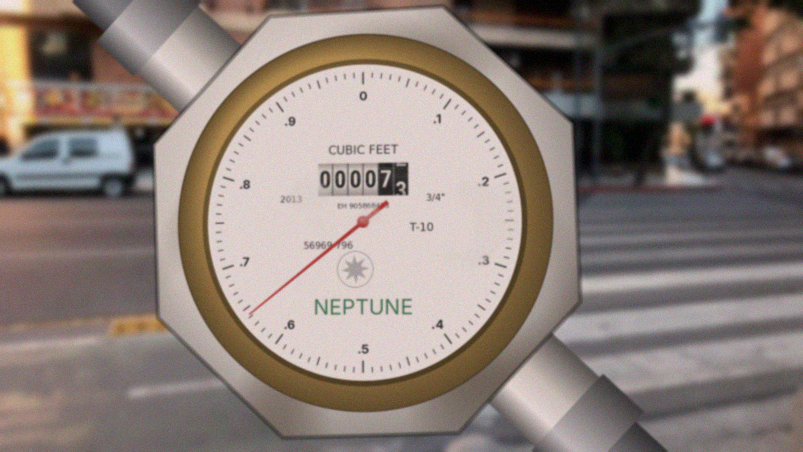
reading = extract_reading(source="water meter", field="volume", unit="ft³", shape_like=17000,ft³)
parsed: 72.64,ft³
